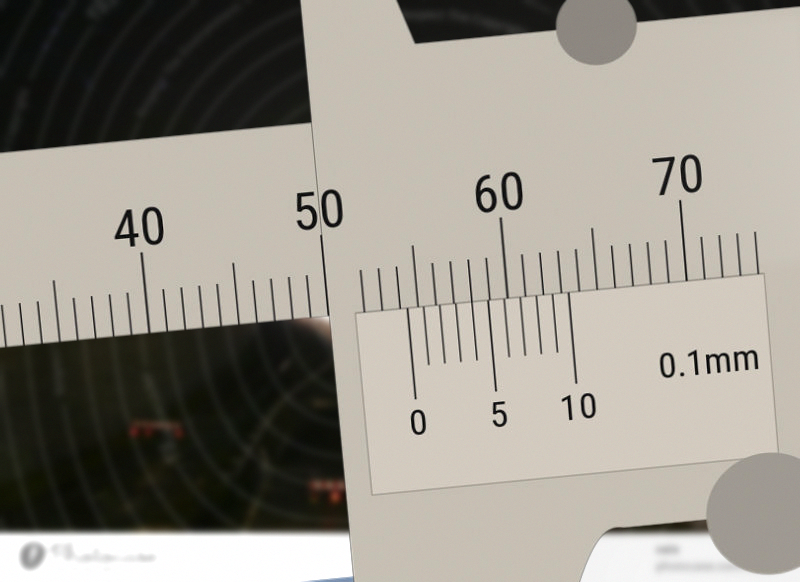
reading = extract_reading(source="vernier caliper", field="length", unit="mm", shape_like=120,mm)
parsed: 54.4,mm
